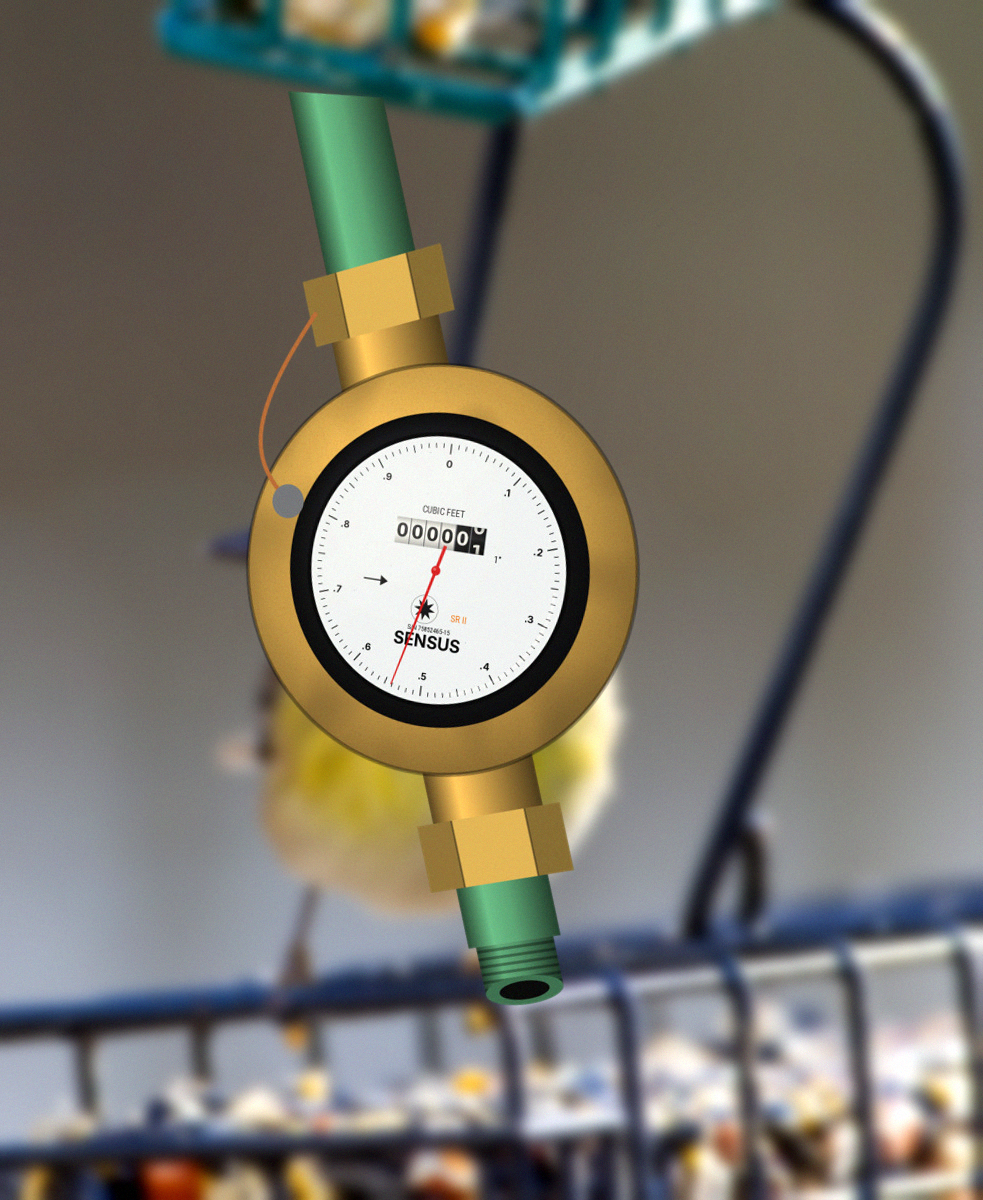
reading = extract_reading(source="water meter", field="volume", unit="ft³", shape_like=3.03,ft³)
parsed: 0.54,ft³
